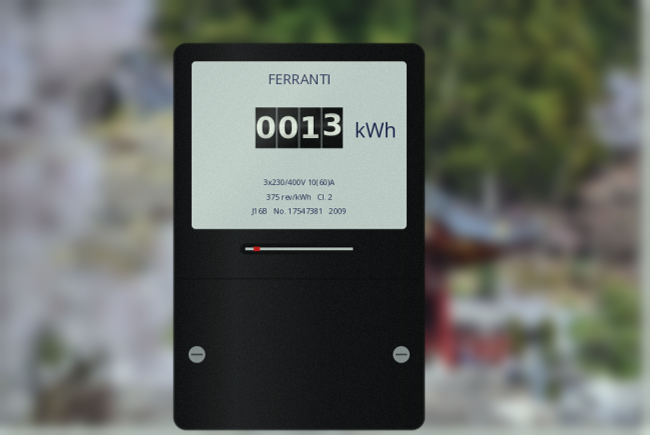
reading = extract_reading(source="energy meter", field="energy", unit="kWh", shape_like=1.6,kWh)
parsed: 13,kWh
